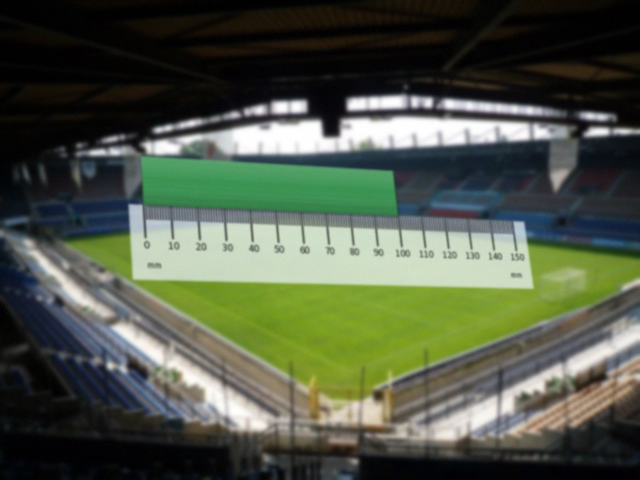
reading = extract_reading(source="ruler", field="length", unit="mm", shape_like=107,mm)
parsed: 100,mm
